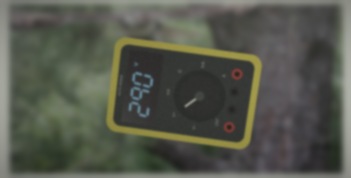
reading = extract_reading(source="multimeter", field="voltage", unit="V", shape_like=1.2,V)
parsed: 290,V
